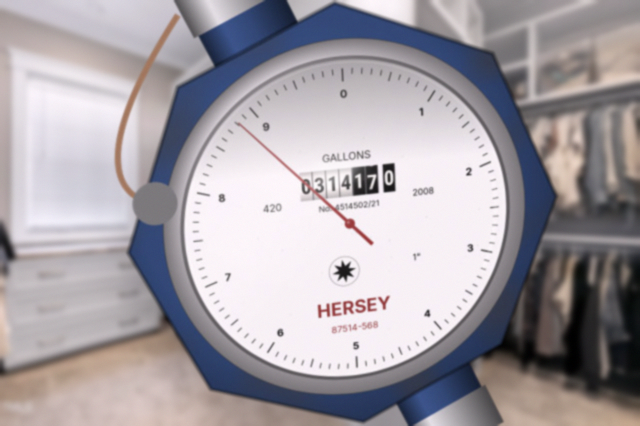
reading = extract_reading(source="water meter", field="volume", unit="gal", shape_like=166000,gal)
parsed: 314168.8,gal
